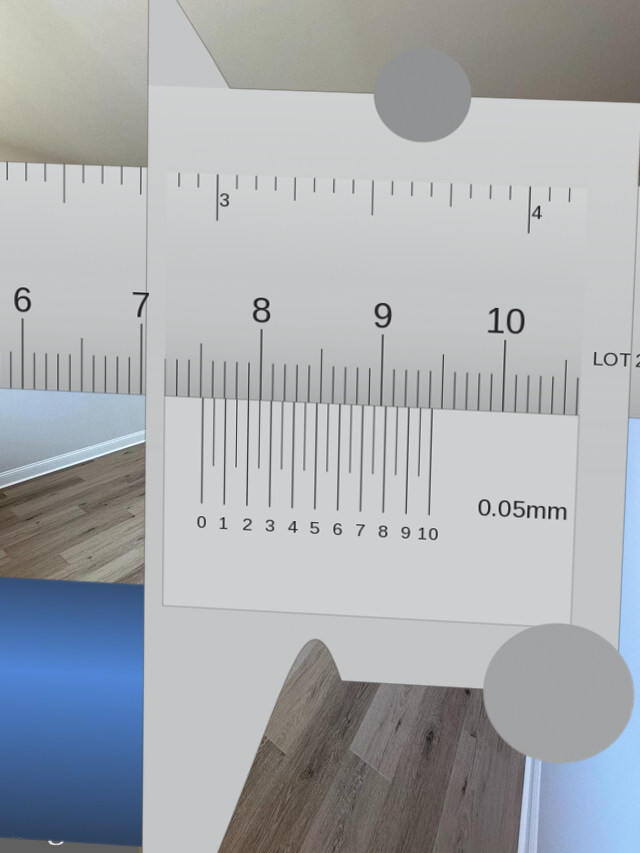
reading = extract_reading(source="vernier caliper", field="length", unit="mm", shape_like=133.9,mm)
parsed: 75.2,mm
